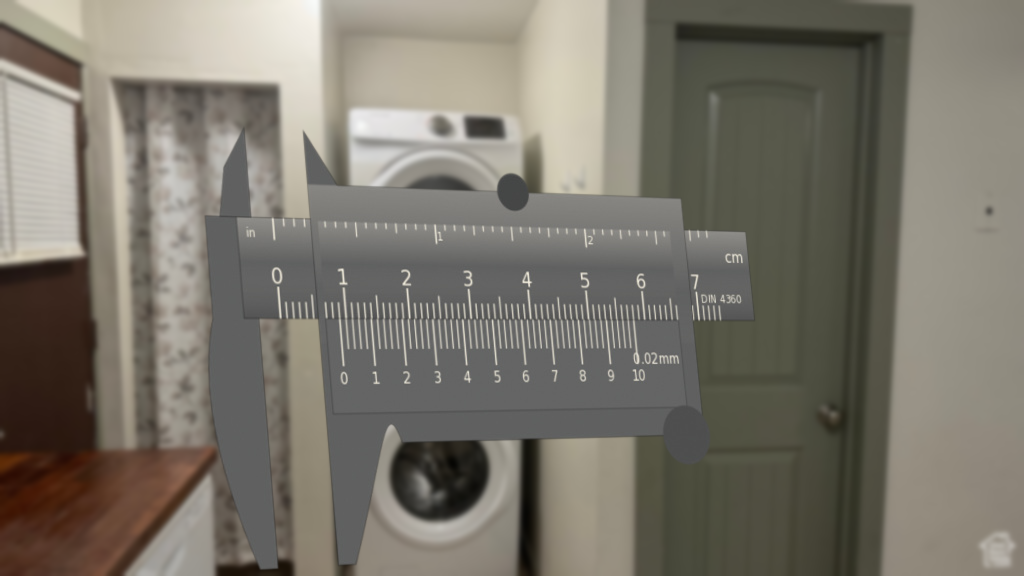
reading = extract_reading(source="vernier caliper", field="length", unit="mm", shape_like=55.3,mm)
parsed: 9.0,mm
